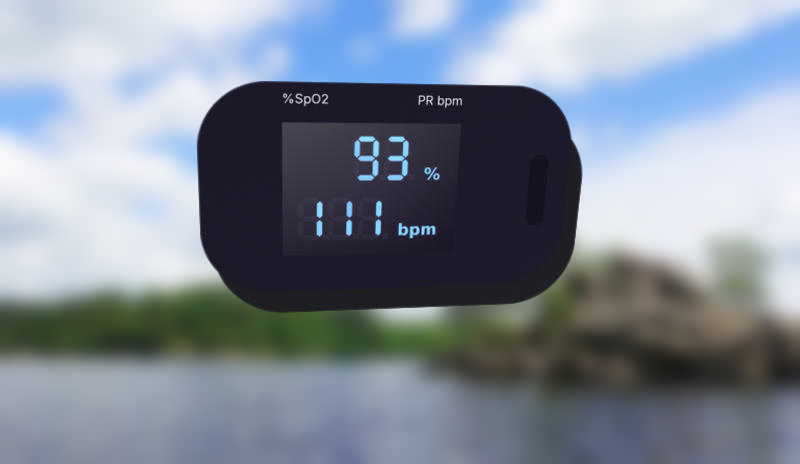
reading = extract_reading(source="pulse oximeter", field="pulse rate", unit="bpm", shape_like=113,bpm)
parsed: 111,bpm
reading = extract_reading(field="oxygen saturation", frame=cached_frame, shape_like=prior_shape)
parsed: 93,%
